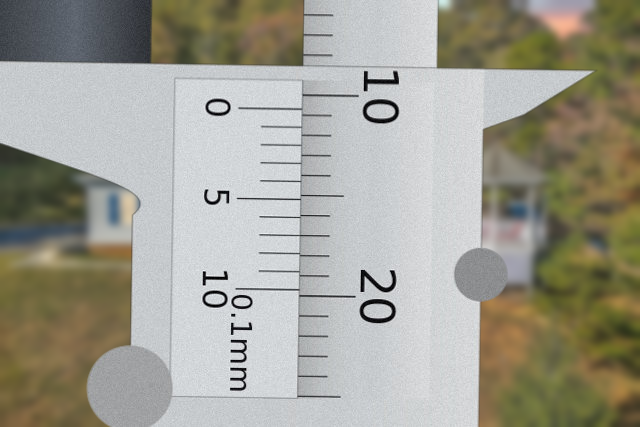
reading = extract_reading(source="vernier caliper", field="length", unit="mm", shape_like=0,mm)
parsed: 10.7,mm
